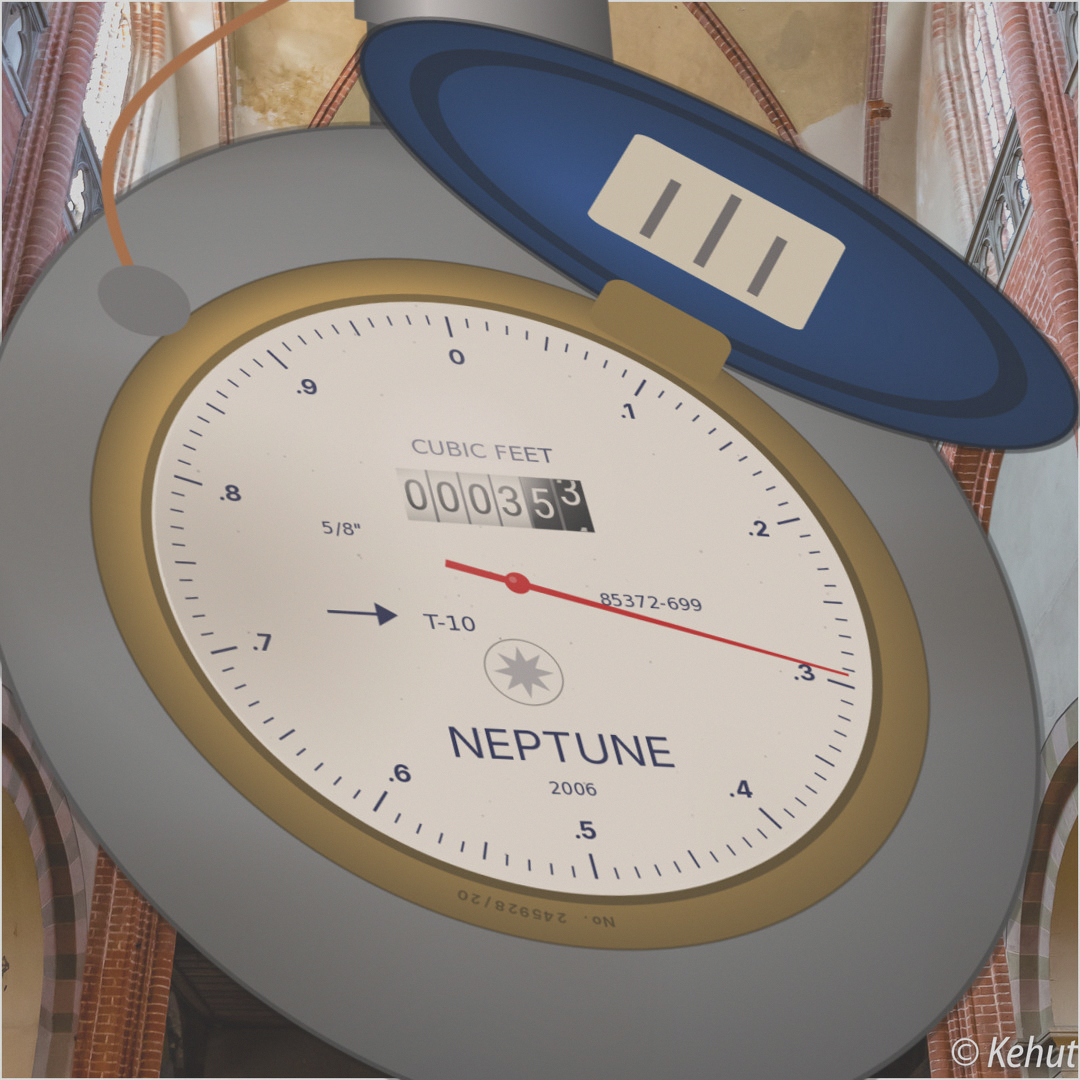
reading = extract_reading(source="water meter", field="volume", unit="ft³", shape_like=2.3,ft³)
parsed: 353.29,ft³
